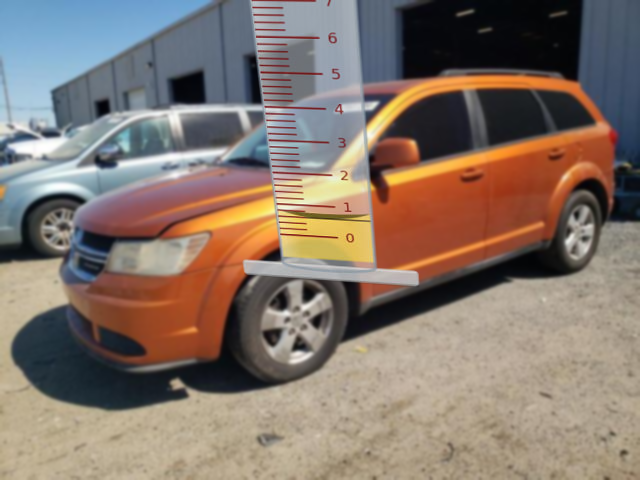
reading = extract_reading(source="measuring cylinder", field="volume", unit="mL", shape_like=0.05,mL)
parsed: 0.6,mL
